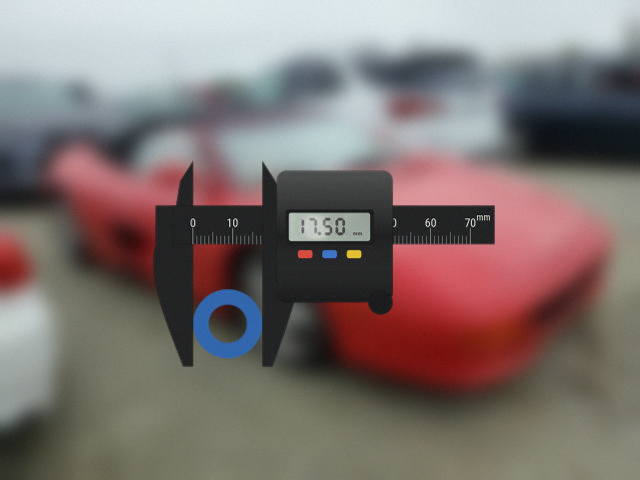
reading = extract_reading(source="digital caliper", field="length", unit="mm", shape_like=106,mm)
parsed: 17.50,mm
